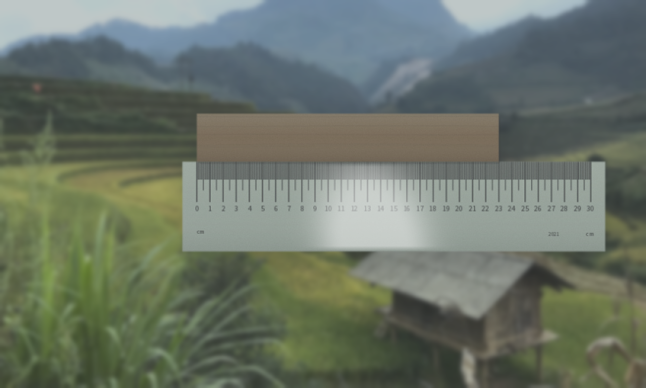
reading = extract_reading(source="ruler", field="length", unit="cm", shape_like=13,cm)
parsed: 23,cm
